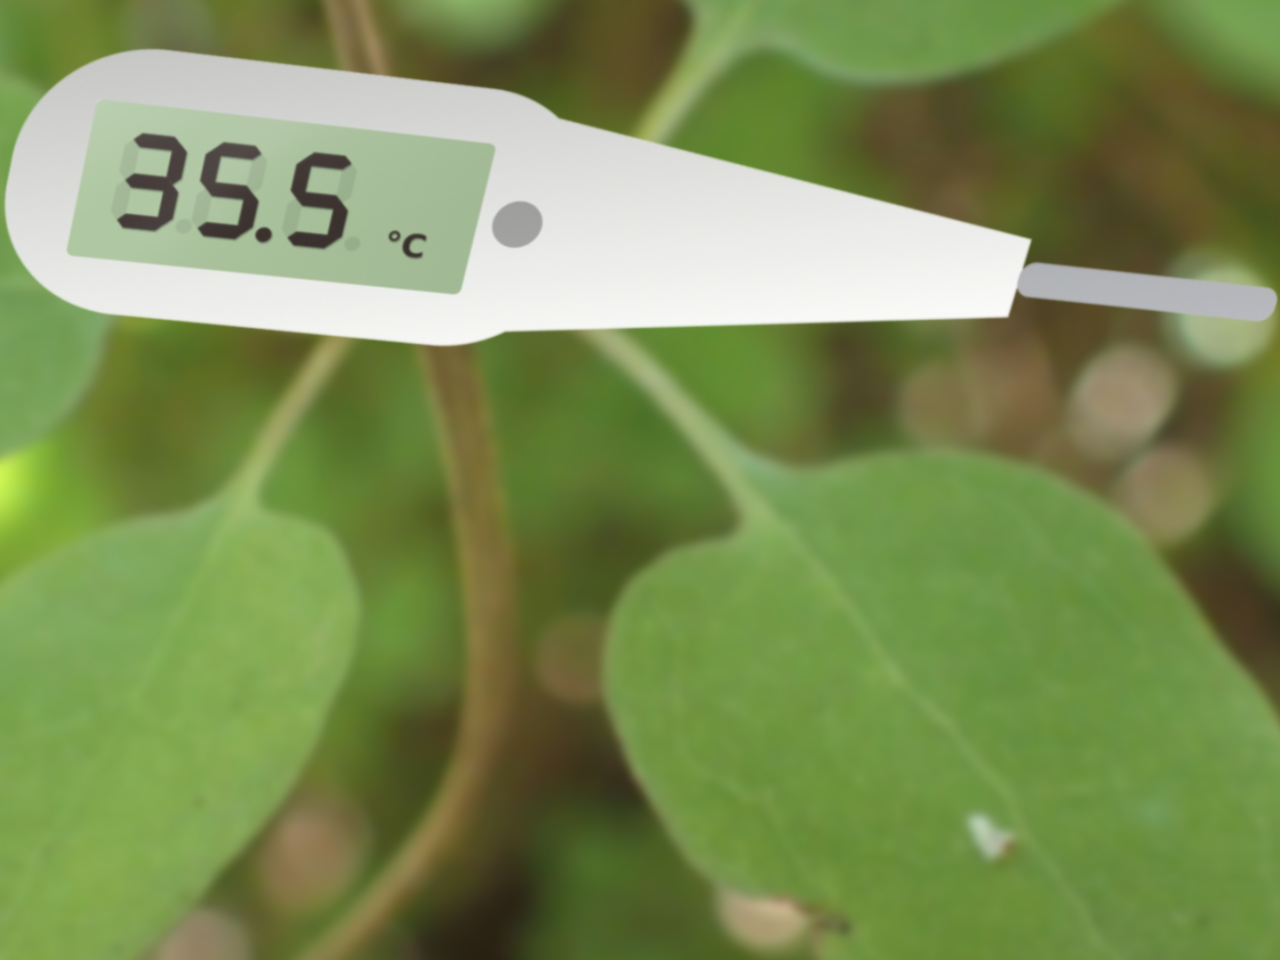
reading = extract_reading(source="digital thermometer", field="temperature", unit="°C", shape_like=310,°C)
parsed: 35.5,°C
